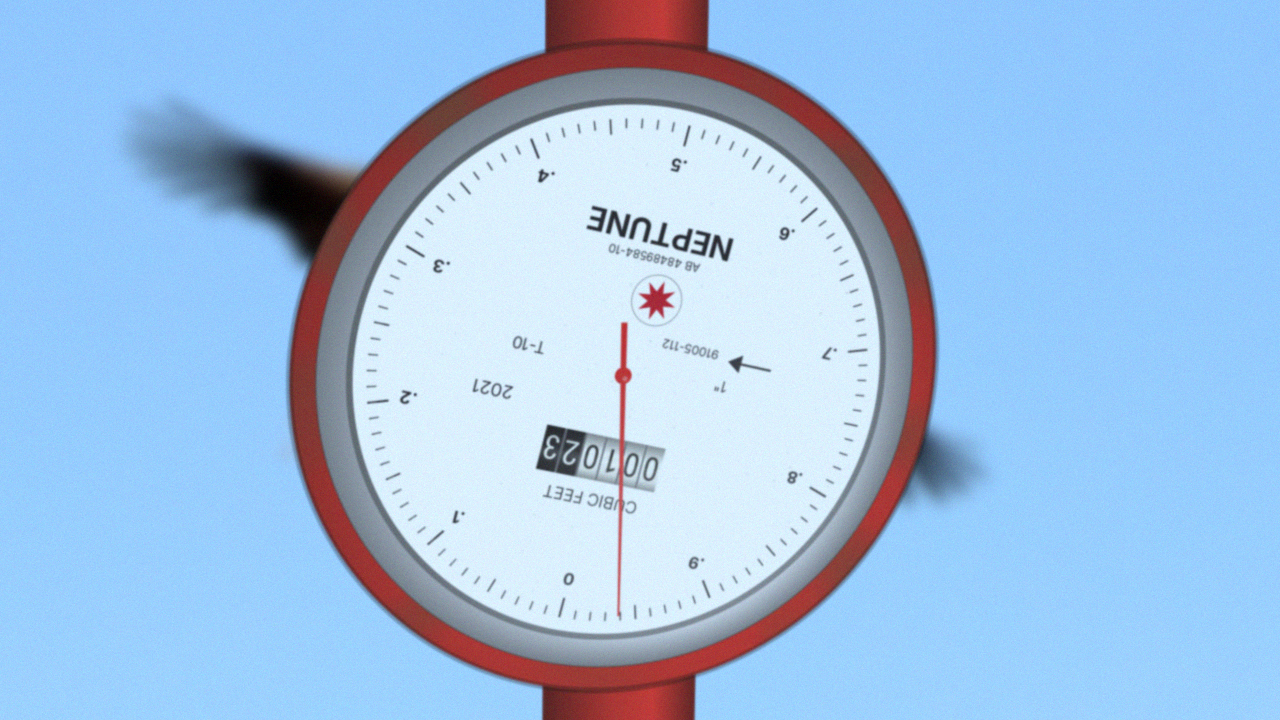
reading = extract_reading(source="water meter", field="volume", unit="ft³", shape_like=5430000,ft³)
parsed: 1022.96,ft³
